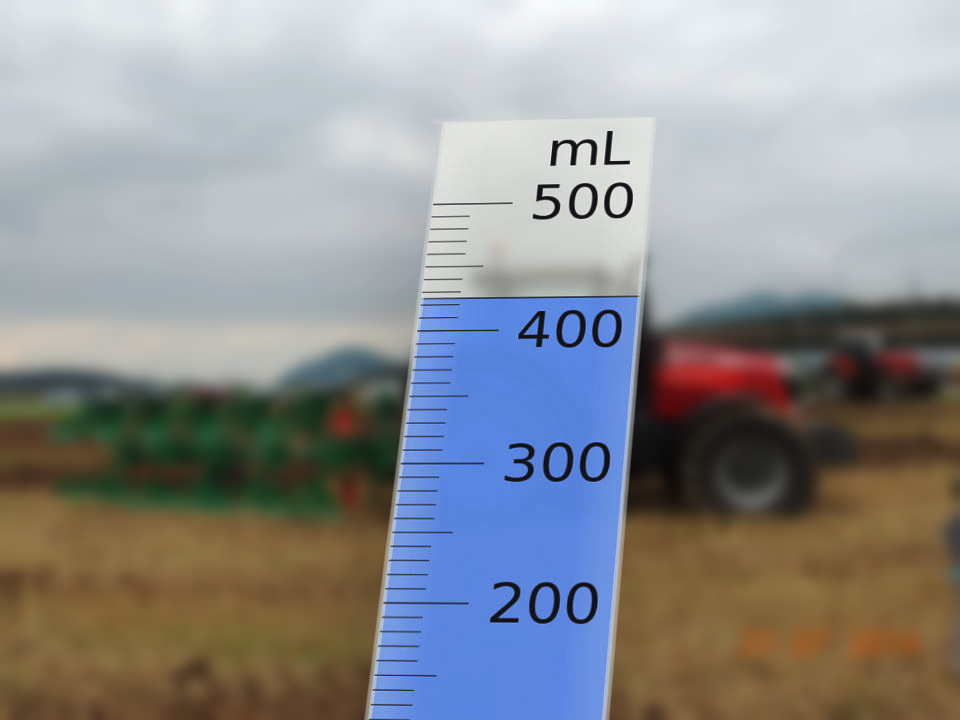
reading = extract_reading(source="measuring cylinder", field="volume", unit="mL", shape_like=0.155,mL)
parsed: 425,mL
